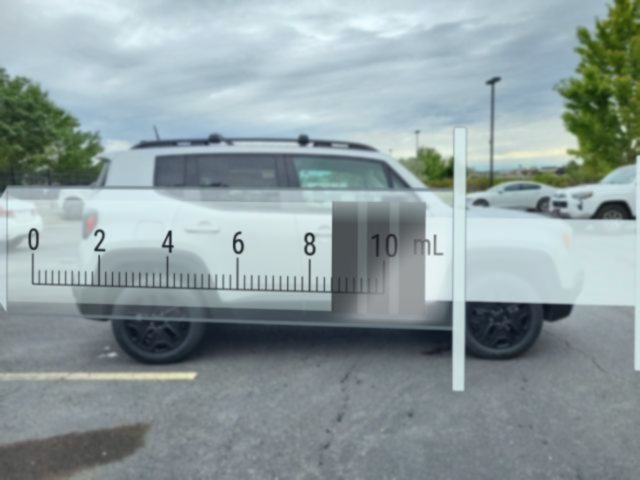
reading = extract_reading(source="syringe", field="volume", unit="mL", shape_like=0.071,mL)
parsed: 8.6,mL
